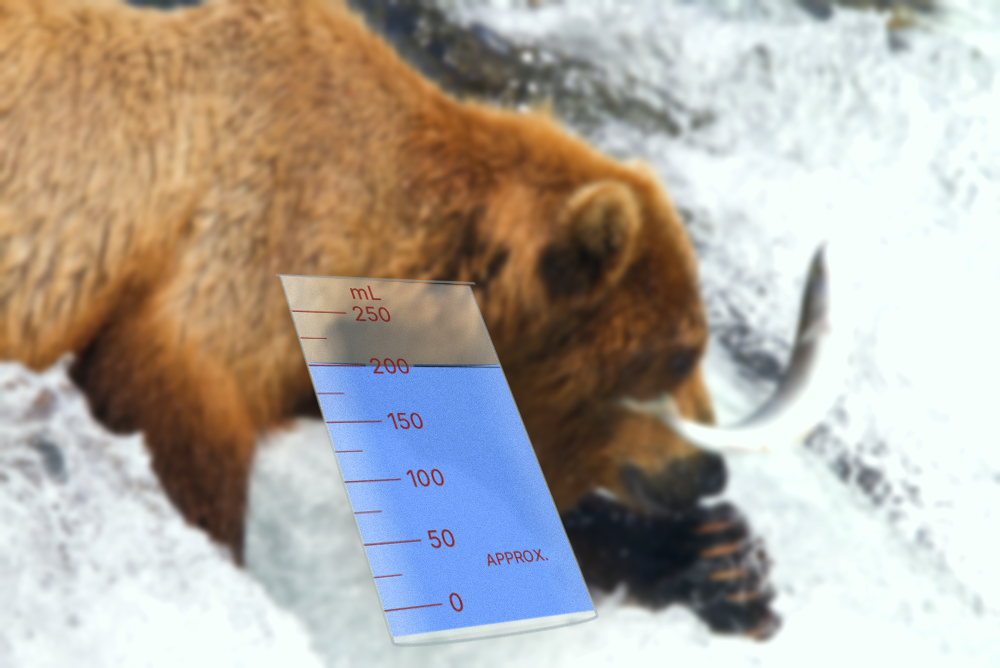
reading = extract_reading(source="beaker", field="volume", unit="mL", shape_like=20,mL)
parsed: 200,mL
